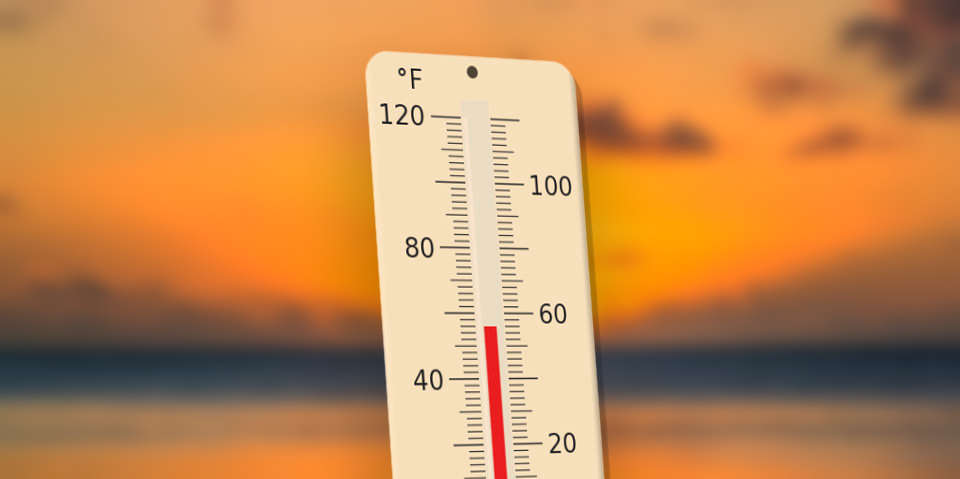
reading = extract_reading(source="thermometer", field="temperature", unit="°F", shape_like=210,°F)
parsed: 56,°F
